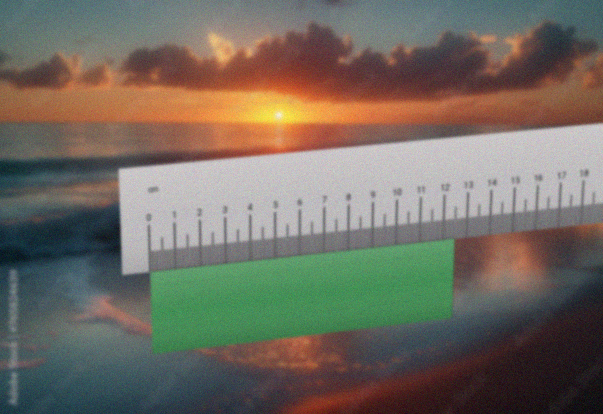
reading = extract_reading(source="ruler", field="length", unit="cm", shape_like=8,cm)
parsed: 12.5,cm
